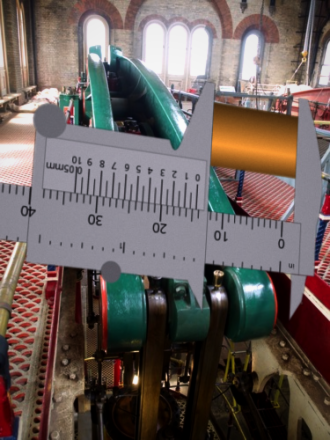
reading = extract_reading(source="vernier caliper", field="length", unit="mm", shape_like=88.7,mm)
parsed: 14.4,mm
